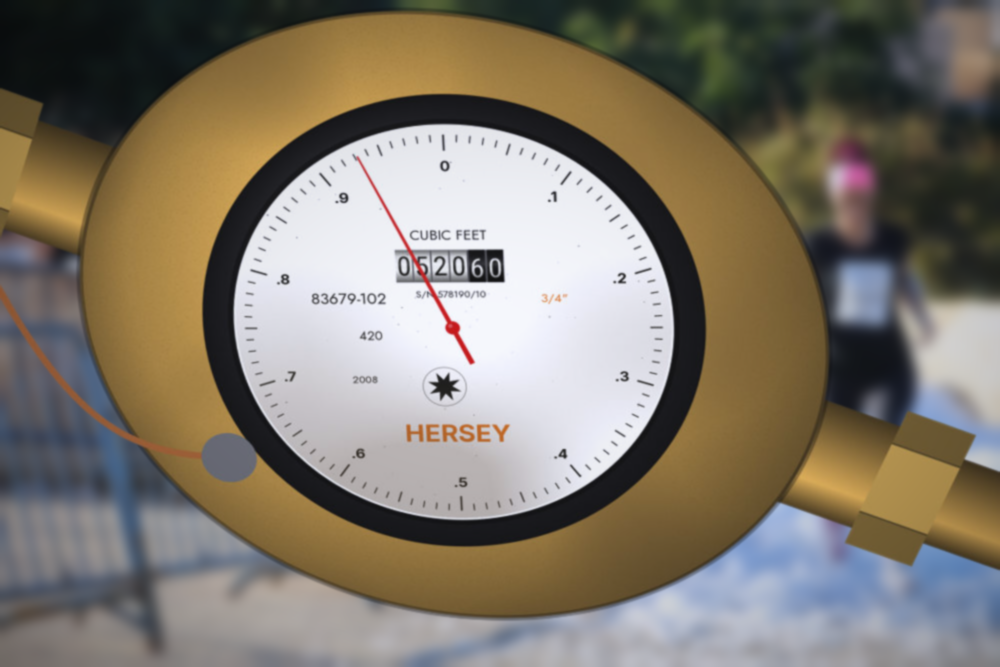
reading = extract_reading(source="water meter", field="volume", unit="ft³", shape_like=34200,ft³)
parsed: 52059.93,ft³
